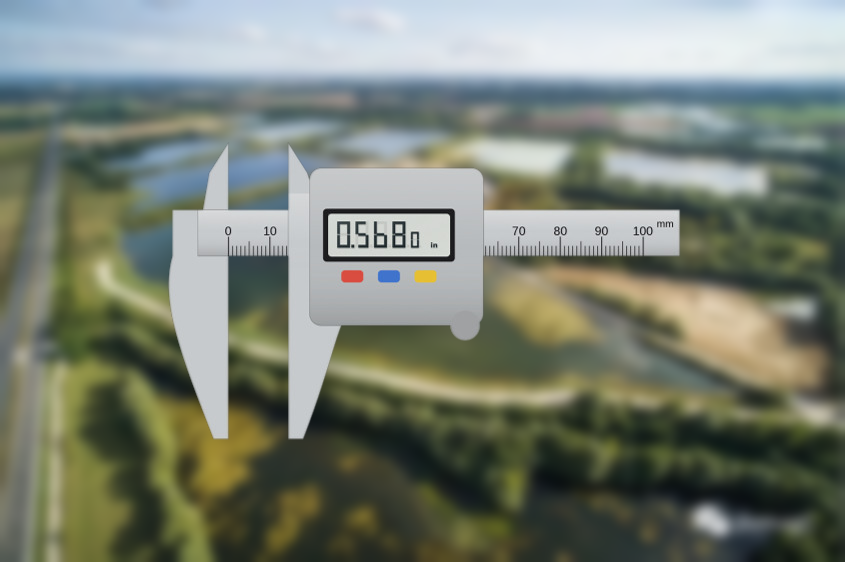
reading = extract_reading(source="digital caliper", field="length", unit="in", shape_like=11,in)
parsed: 0.5680,in
